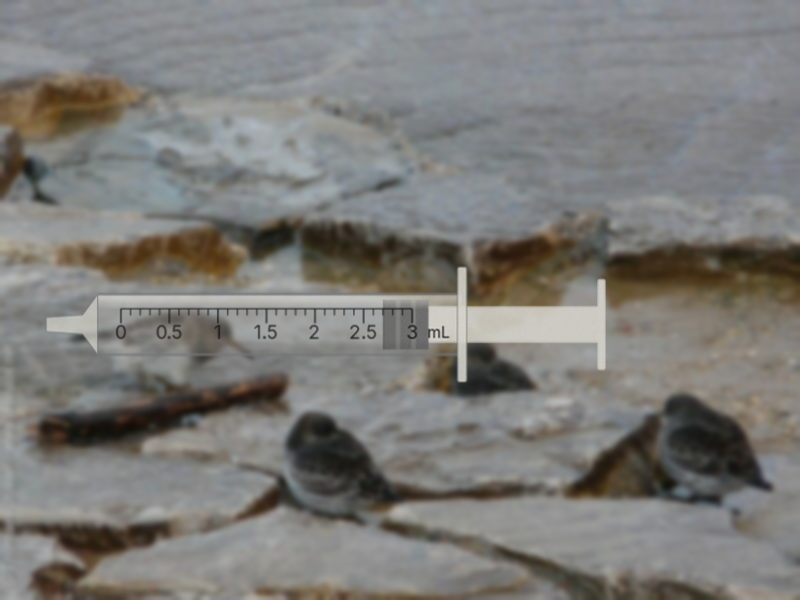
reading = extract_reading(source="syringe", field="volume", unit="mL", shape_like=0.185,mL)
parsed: 2.7,mL
